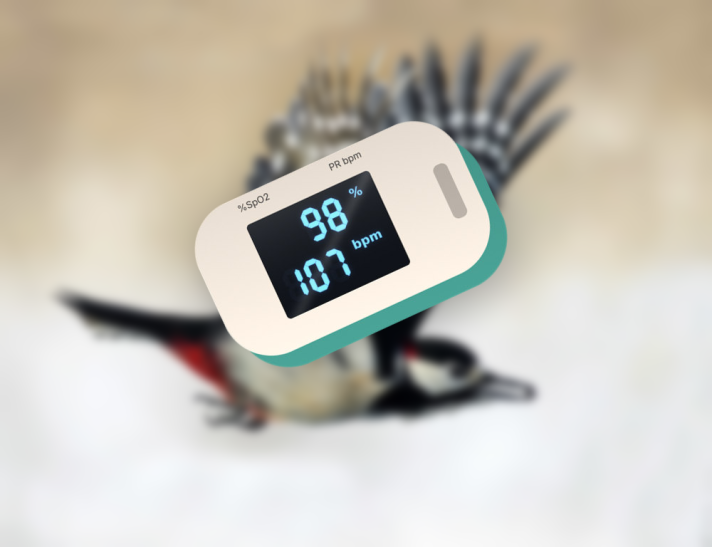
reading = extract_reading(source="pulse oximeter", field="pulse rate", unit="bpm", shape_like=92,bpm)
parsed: 107,bpm
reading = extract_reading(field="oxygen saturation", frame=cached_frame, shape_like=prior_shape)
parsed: 98,%
